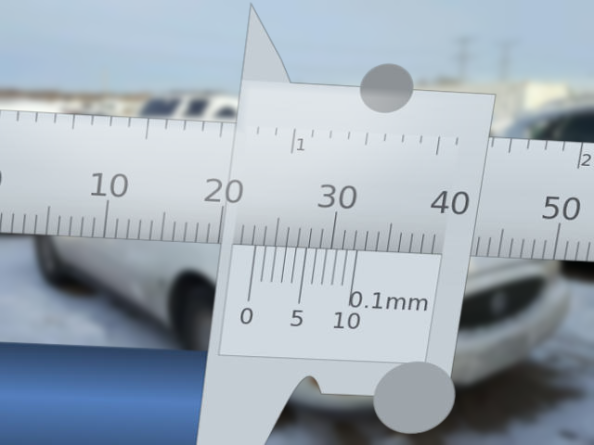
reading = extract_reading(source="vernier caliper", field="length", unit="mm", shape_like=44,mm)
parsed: 23.3,mm
